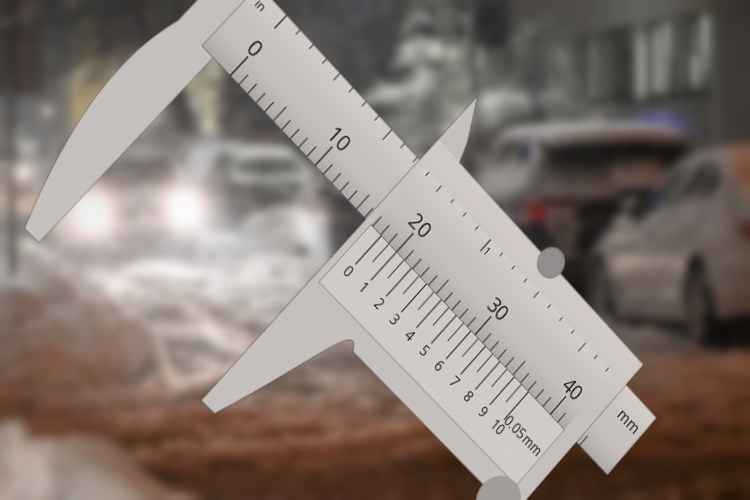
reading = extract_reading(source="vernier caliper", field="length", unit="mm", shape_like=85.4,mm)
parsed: 18.1,mm
